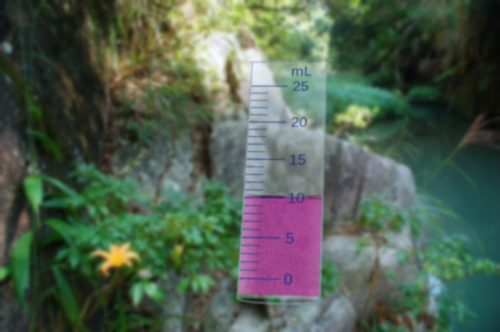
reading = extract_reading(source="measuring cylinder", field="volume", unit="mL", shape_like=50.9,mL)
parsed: 10,mL
